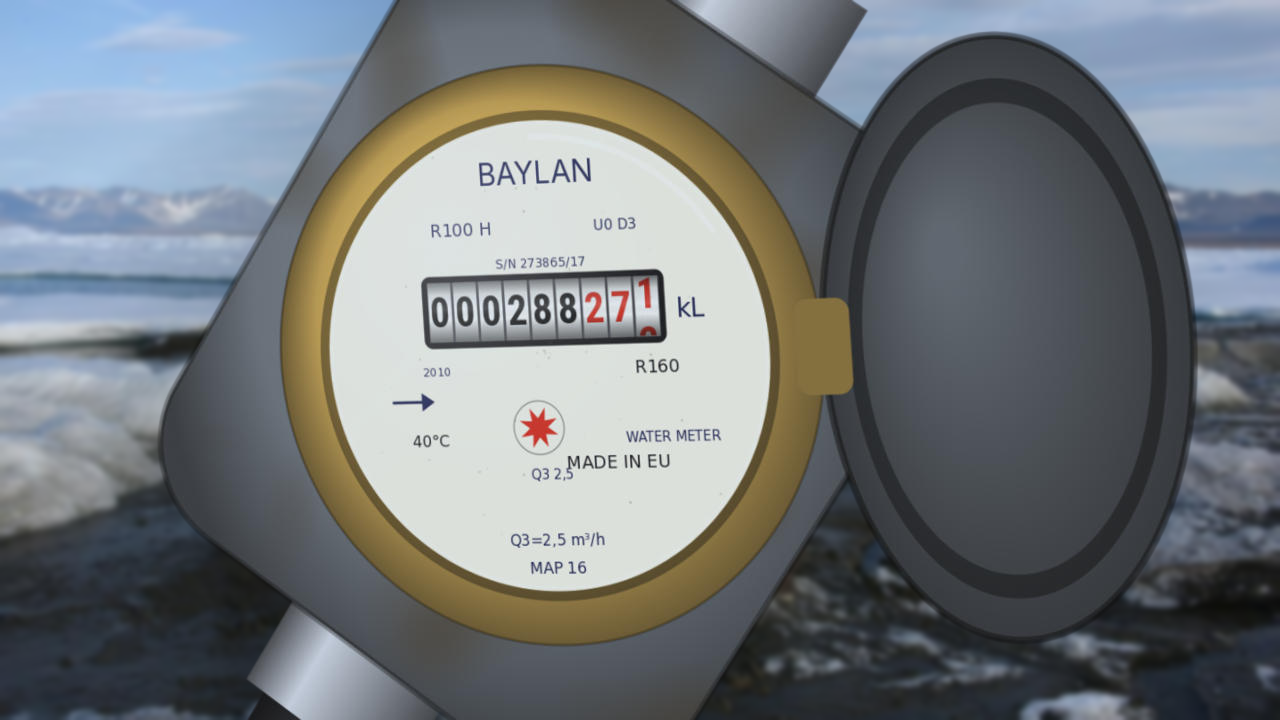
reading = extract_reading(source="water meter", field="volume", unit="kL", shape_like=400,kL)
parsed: 288.271,kL
